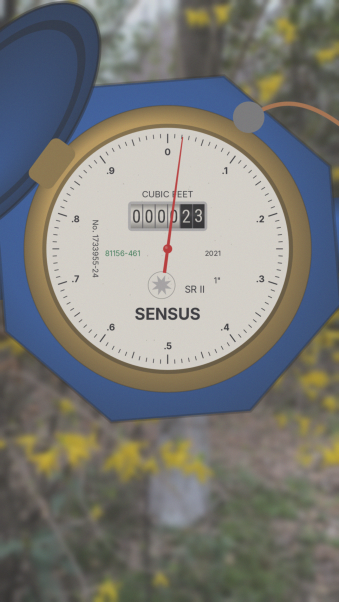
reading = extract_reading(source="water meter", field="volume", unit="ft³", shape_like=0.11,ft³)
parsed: 23.02,ft³
